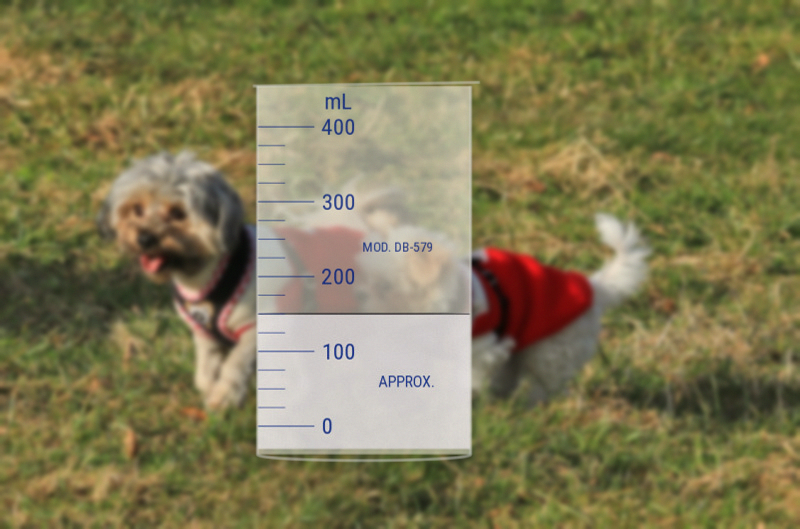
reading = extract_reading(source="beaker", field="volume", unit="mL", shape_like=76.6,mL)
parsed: 150,mL
